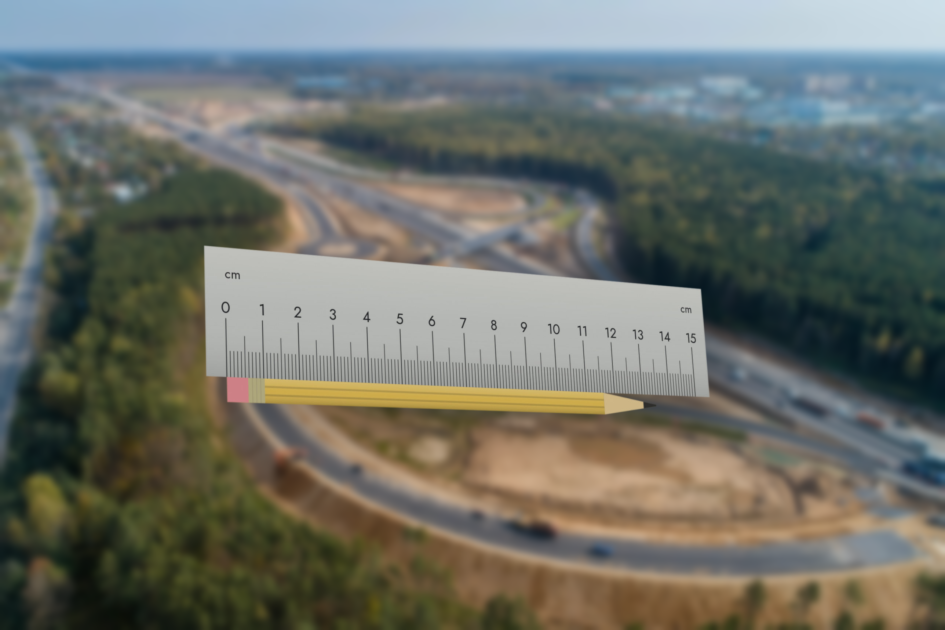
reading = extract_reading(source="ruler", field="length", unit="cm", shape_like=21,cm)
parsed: 13.5,cm
